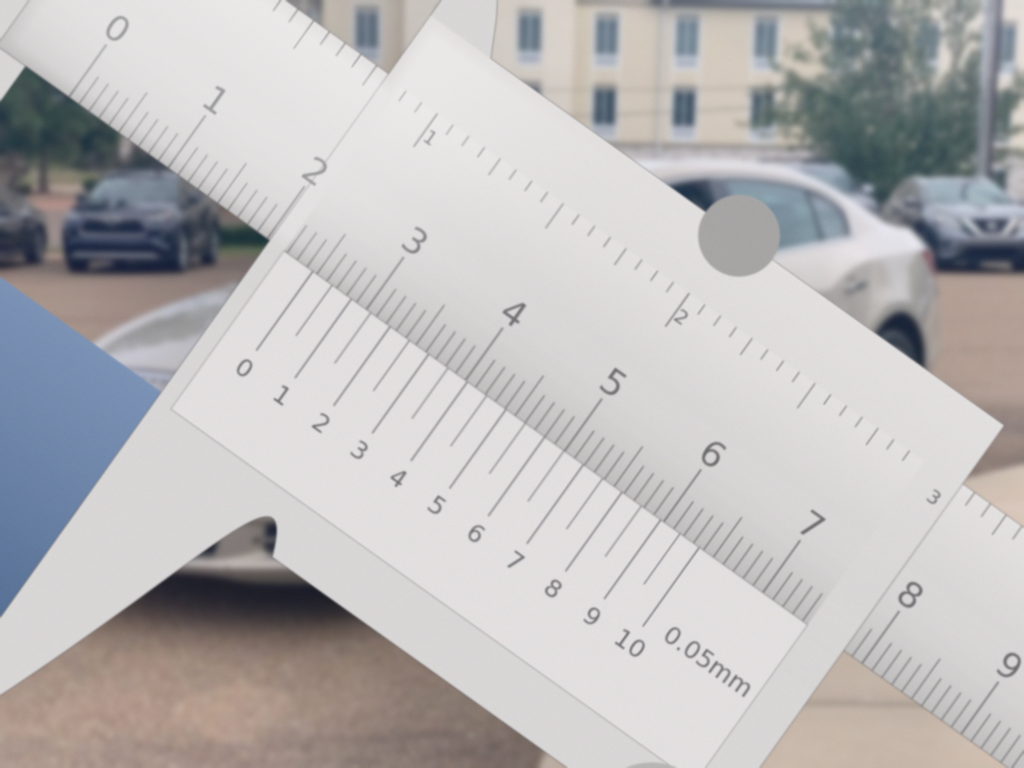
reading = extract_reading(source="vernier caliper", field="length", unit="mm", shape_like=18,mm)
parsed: 24.6,mm
